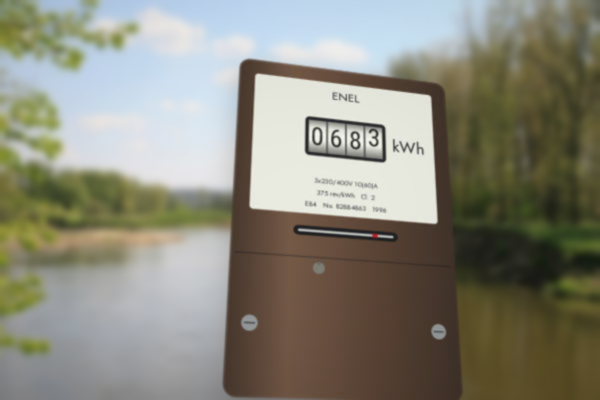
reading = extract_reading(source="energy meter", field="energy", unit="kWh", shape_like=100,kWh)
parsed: 683,kWh
